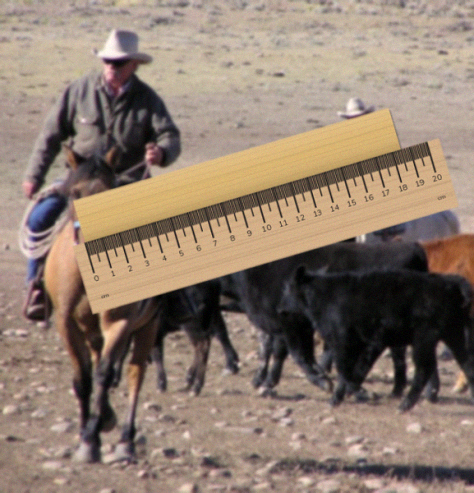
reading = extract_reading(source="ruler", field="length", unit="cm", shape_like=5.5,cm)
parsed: 18.5,cm
